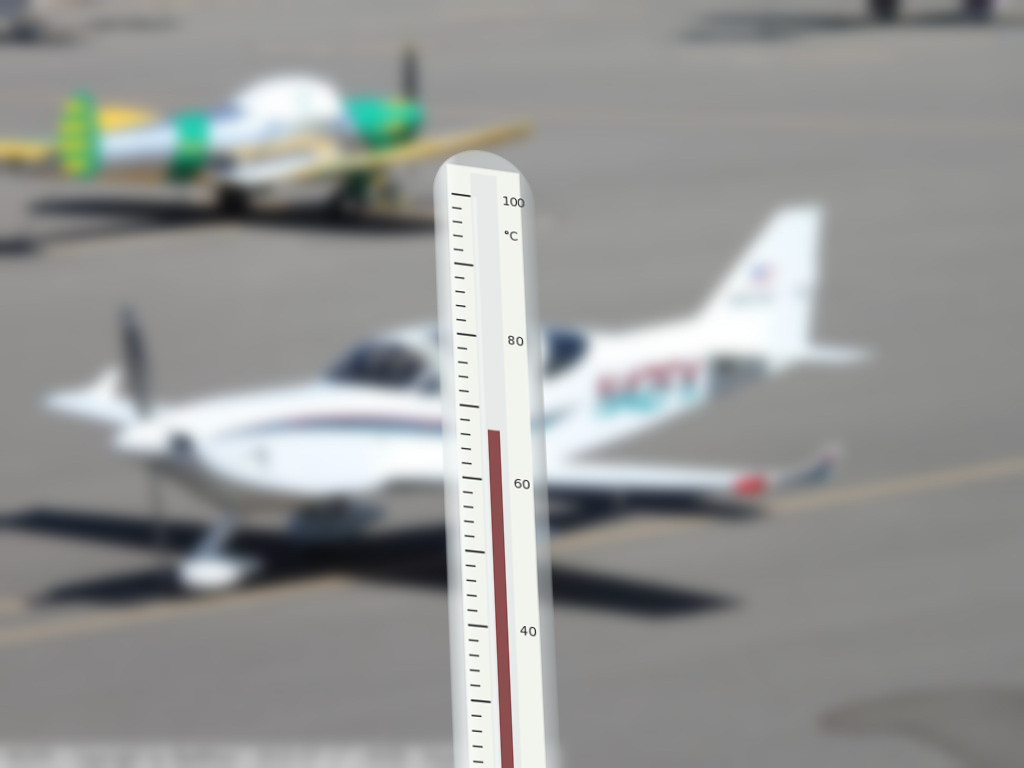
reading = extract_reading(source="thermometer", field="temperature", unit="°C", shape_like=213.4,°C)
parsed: 67,°C
